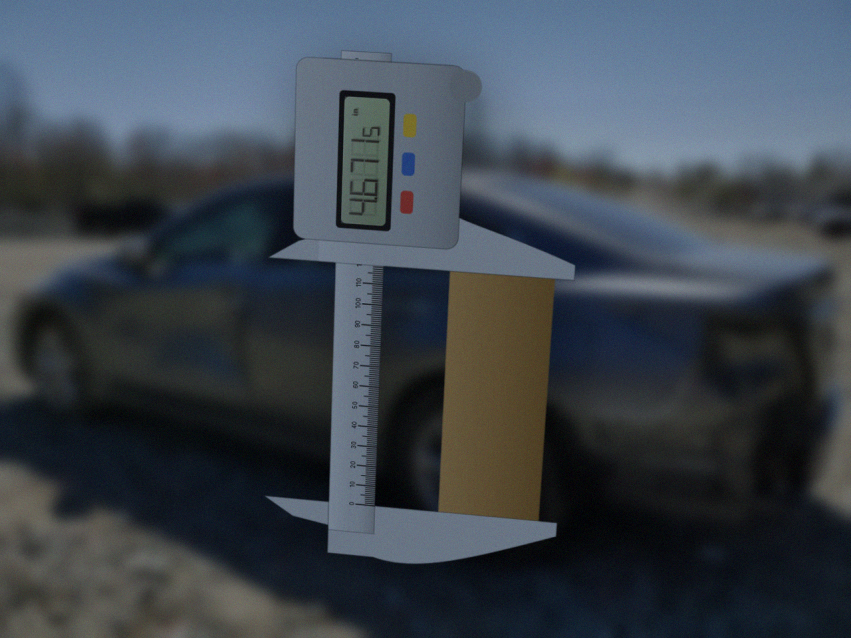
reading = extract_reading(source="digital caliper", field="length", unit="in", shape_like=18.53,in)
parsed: 4.6715,in
